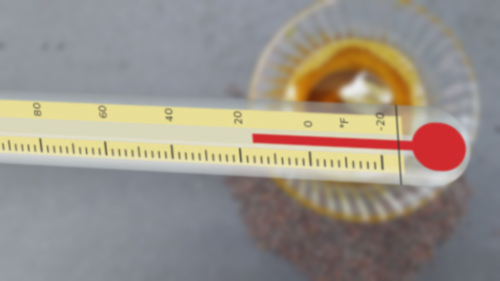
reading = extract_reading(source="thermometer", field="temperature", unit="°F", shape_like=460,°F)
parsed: 16,°F
